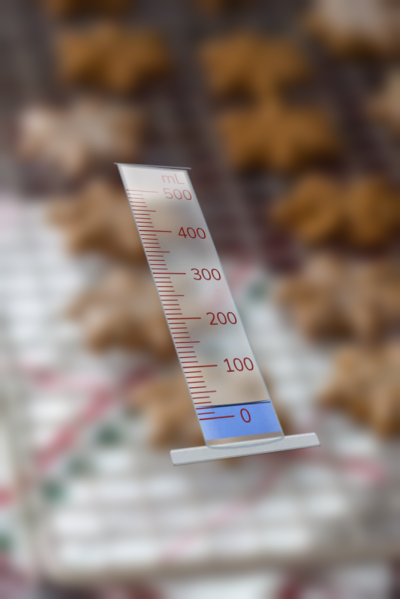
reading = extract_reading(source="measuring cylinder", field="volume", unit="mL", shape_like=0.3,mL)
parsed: 20,mL
